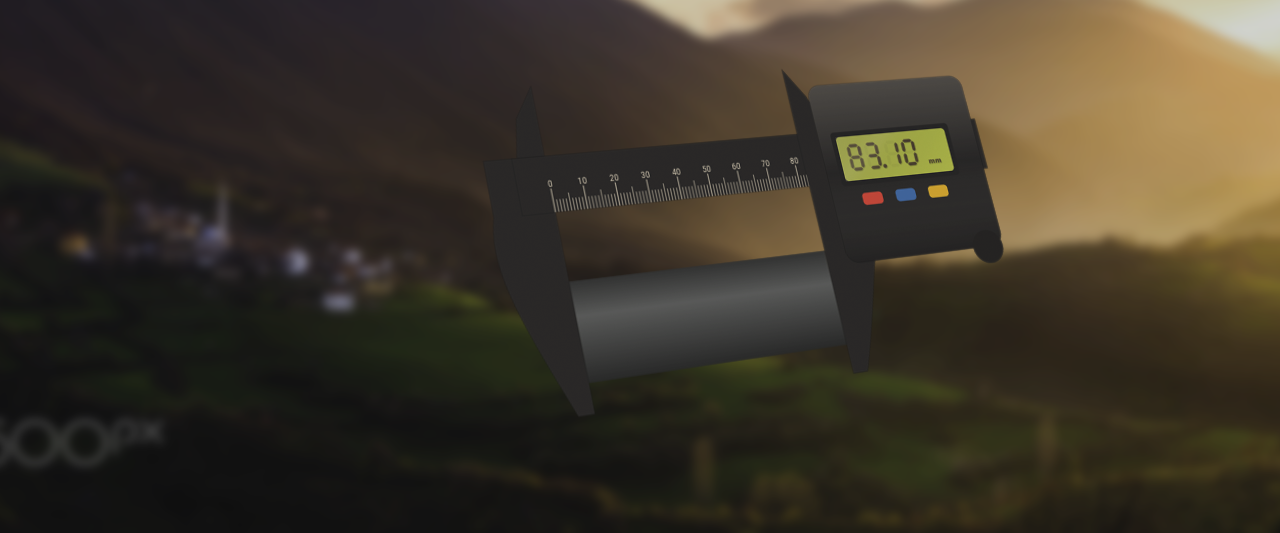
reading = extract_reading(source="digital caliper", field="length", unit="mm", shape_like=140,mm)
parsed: 83.10,mm
